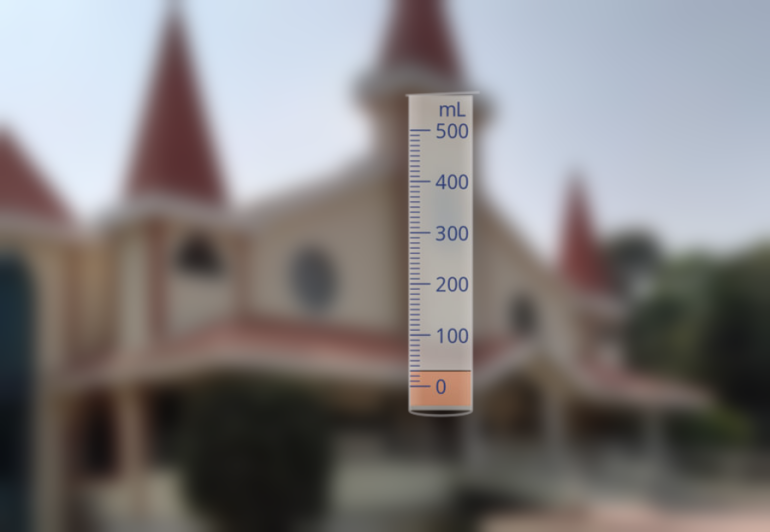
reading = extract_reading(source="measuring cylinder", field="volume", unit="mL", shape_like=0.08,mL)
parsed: 30,mL
